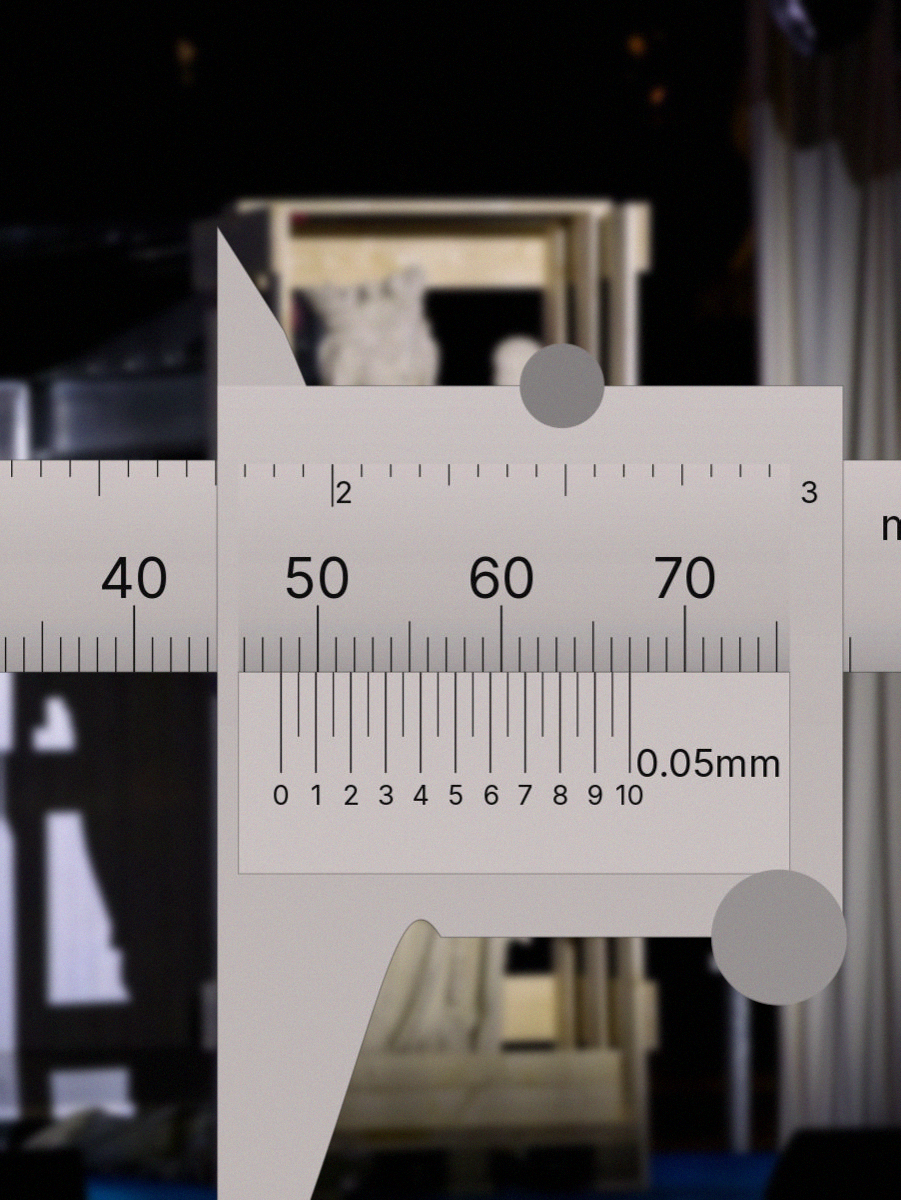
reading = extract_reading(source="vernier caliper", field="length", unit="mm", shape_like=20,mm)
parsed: 48.0,mm
